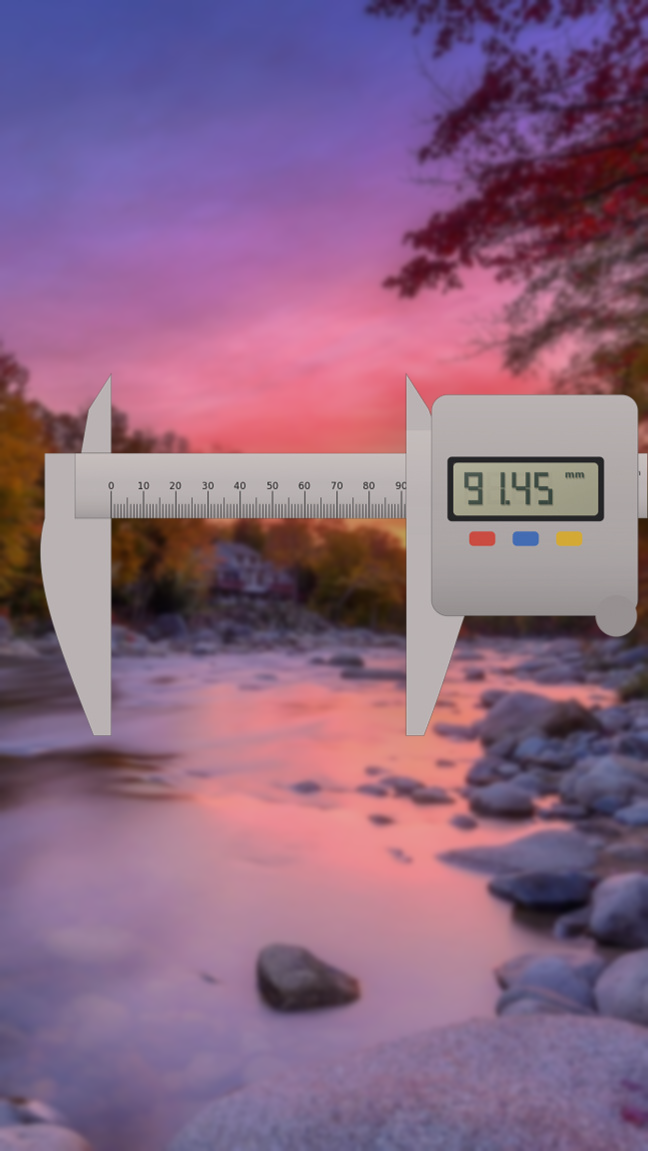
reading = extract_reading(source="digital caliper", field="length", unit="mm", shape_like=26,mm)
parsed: 91.45,mm
